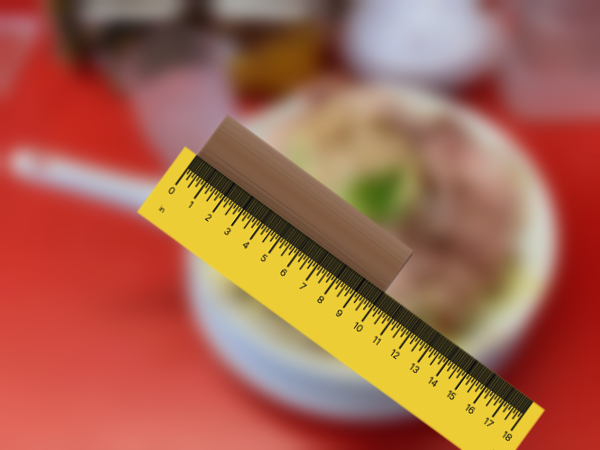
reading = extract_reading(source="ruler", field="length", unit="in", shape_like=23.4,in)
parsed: 10,in
